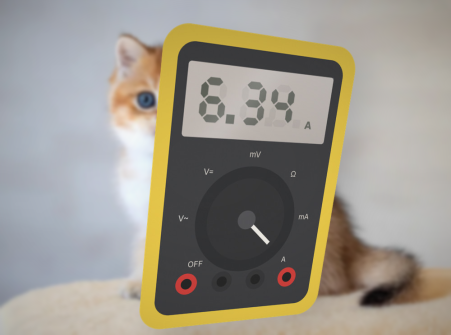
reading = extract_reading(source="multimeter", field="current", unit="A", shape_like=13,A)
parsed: 6.34,A
